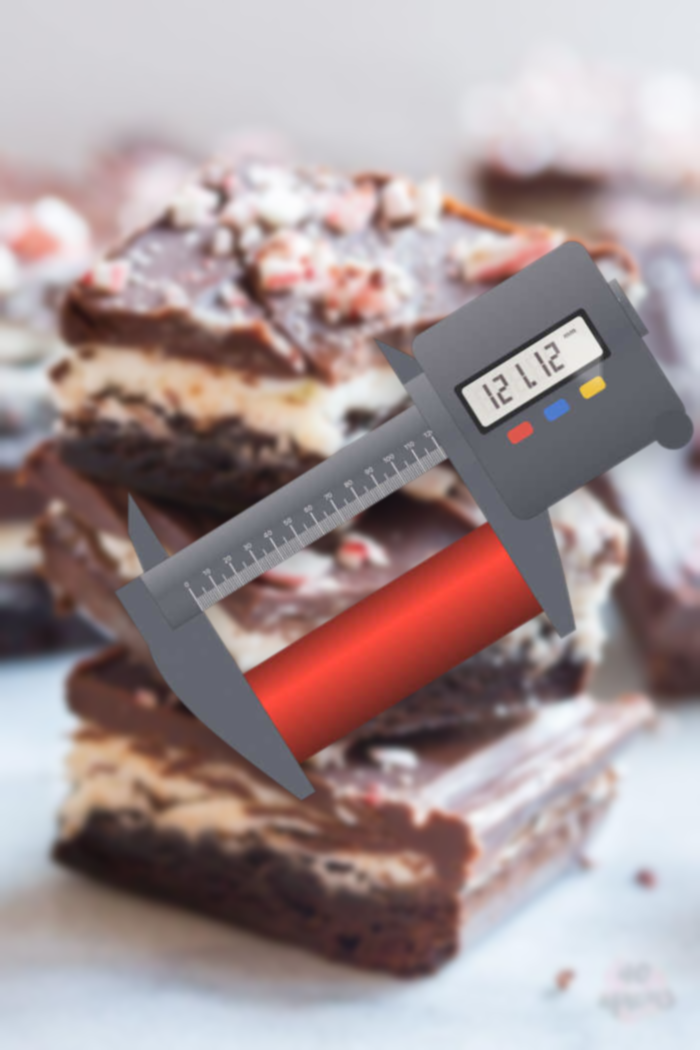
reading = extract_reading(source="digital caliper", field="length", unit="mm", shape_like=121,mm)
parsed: 121.12,mm
